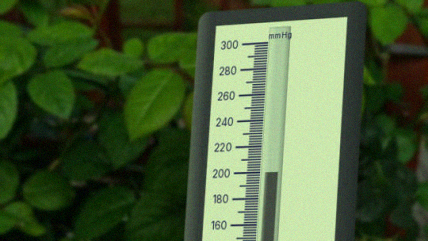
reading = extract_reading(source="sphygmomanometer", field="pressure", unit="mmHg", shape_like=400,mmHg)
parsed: 200,mmHg
